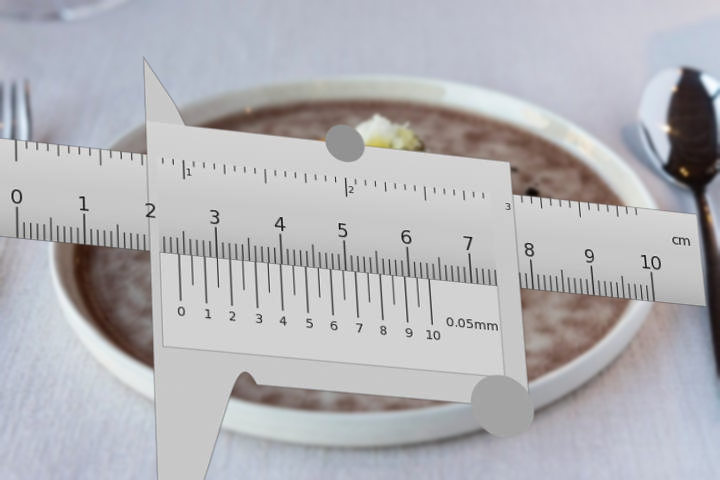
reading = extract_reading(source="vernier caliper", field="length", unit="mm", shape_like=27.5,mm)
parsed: 24.2,mm
